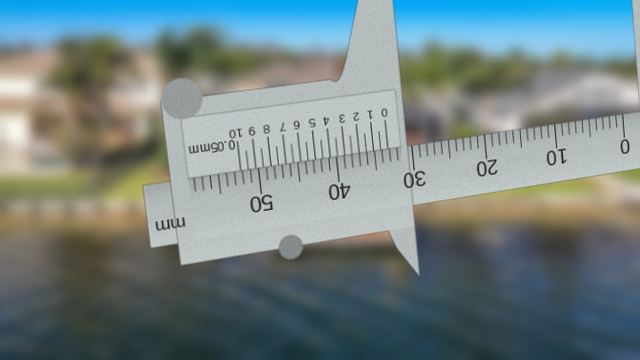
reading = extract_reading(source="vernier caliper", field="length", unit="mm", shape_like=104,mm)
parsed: 33.2,mm
